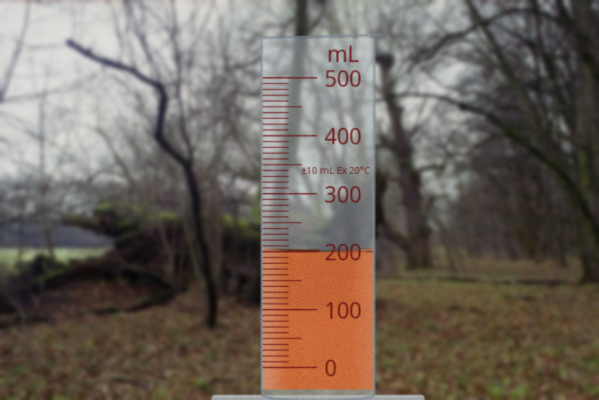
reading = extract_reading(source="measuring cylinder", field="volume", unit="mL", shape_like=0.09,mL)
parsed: 200,mL
